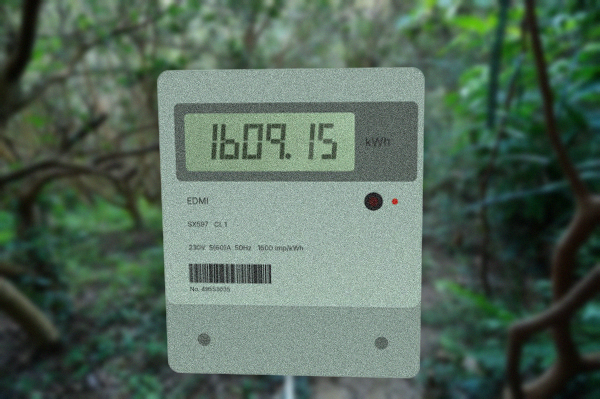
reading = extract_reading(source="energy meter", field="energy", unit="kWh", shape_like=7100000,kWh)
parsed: 1609.15,kWh
